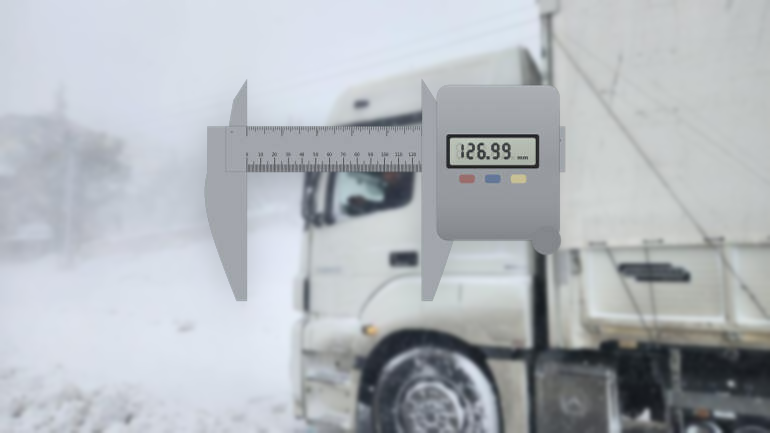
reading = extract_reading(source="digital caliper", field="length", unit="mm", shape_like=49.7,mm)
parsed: 126.99,mm
